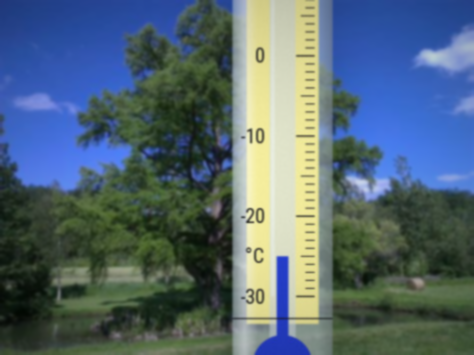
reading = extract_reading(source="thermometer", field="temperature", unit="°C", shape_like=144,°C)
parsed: -25,°C
